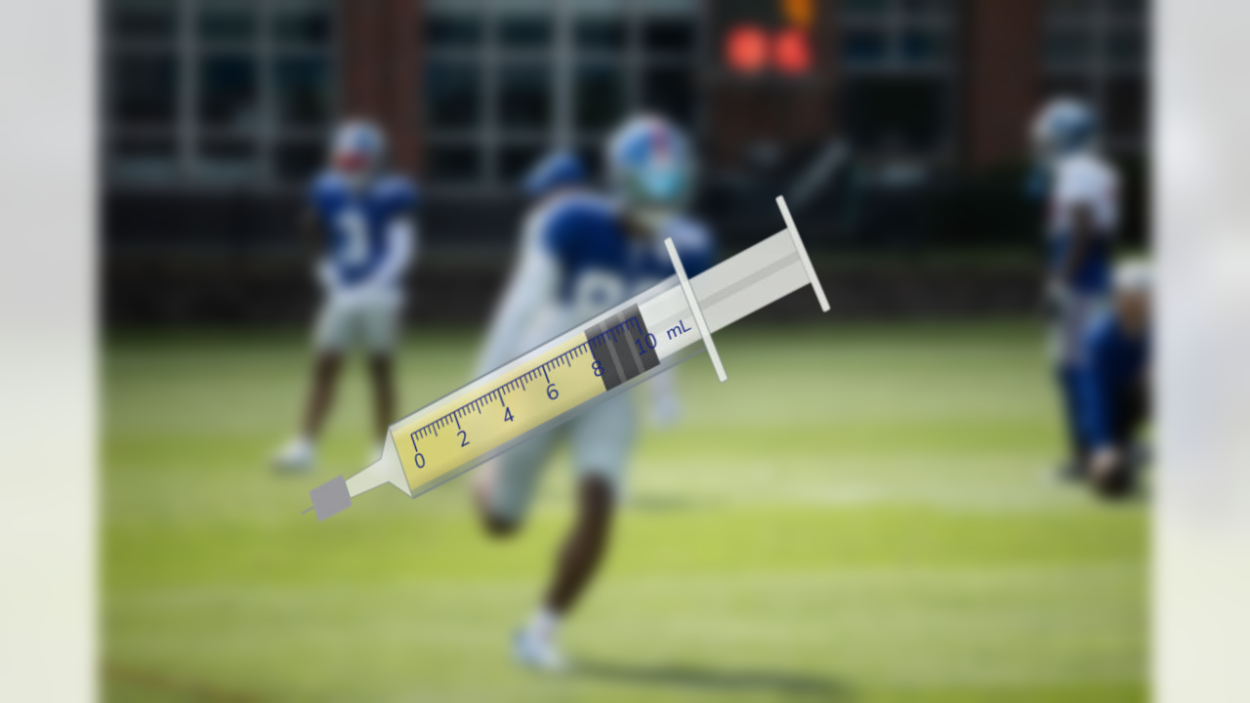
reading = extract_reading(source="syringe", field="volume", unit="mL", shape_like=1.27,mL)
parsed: 8,mL
